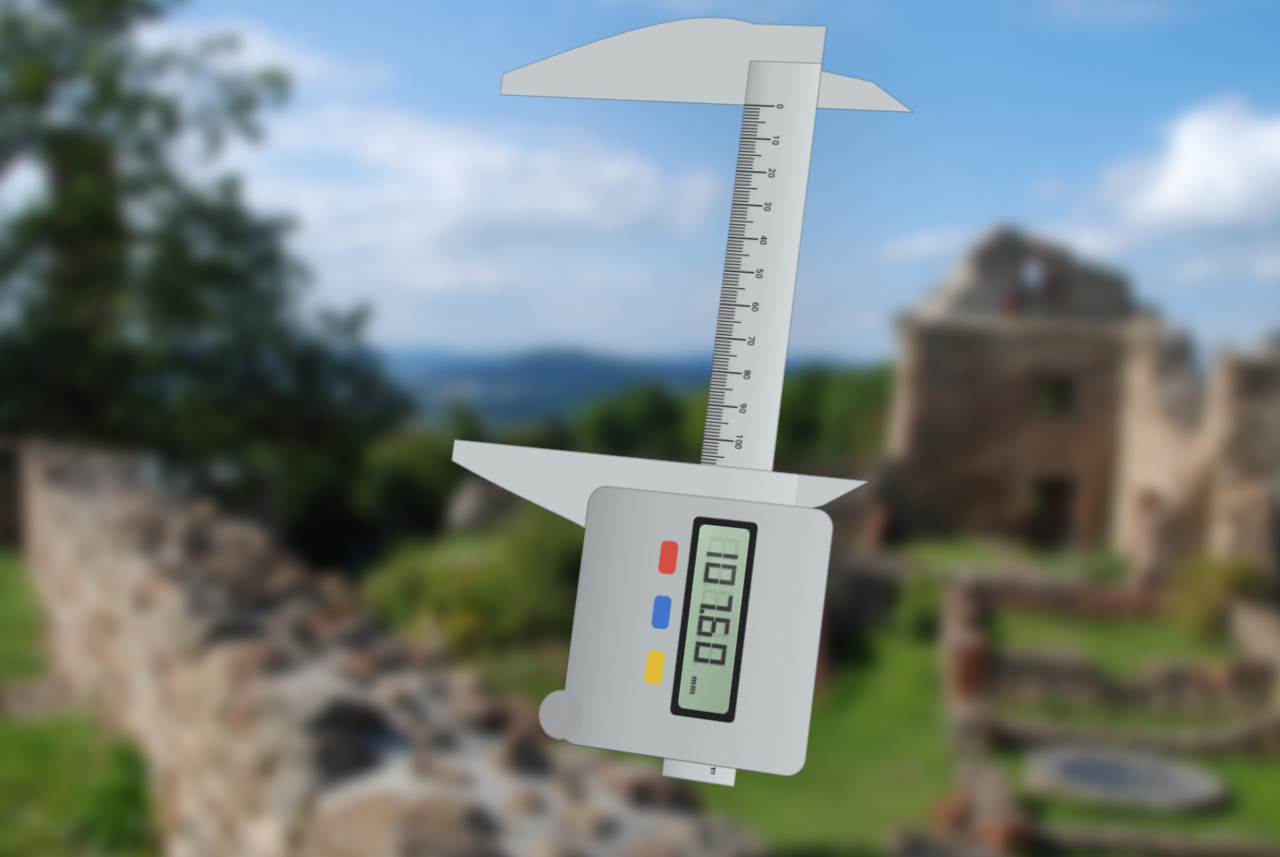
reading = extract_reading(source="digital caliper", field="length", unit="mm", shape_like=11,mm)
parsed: 107.60,mm
